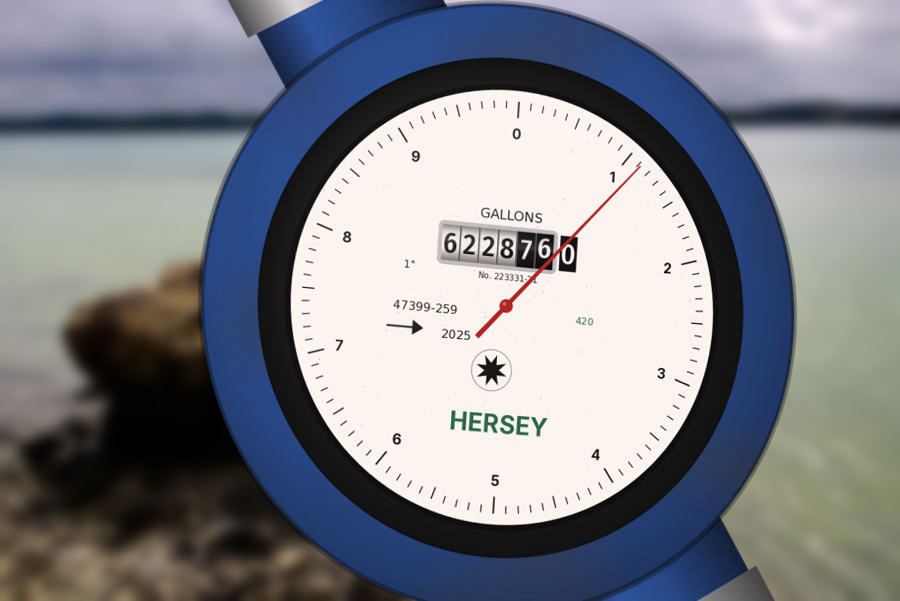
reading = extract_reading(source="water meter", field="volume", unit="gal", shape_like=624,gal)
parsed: 6228761.1,gal
